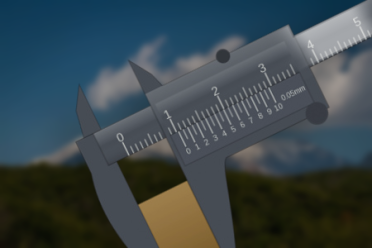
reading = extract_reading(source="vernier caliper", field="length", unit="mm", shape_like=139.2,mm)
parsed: 10.4,mm
